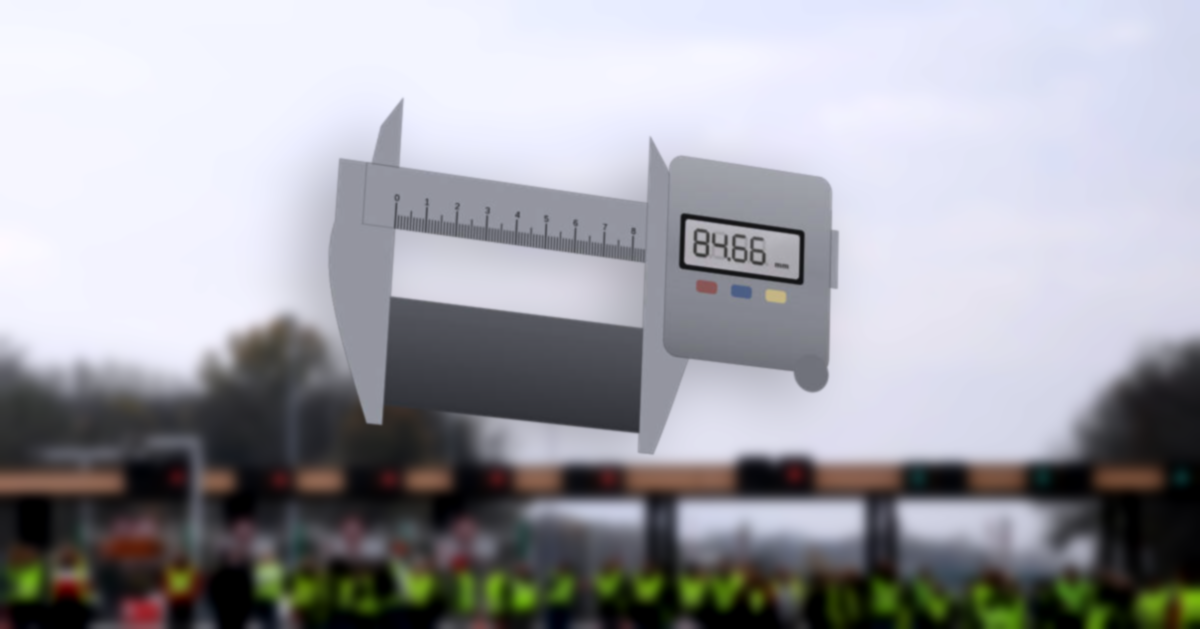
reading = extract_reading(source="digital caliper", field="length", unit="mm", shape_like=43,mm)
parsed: 84.66,mm
